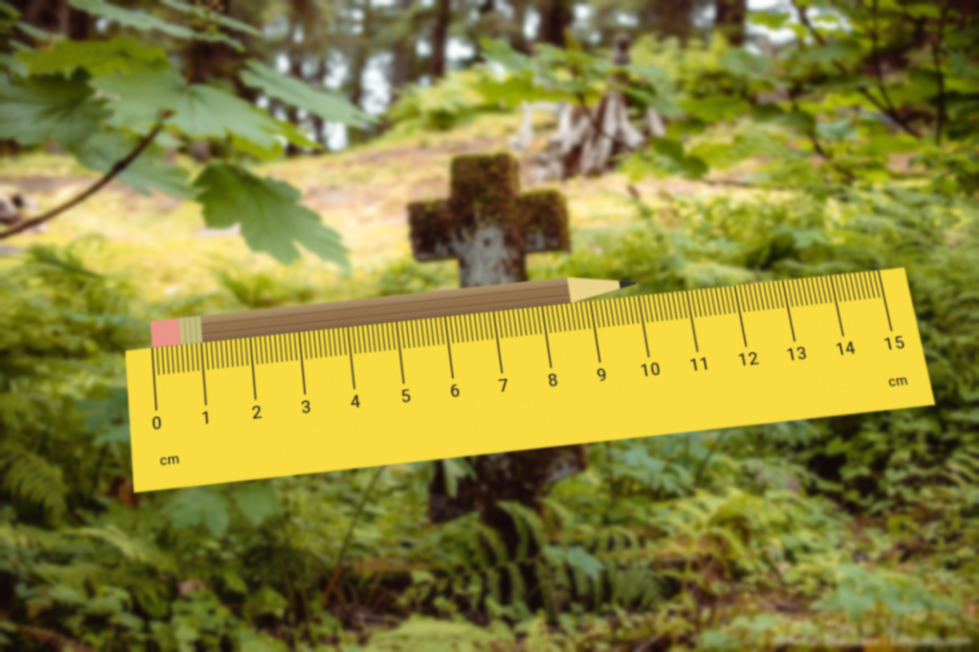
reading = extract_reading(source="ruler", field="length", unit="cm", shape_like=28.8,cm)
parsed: 10,cm
